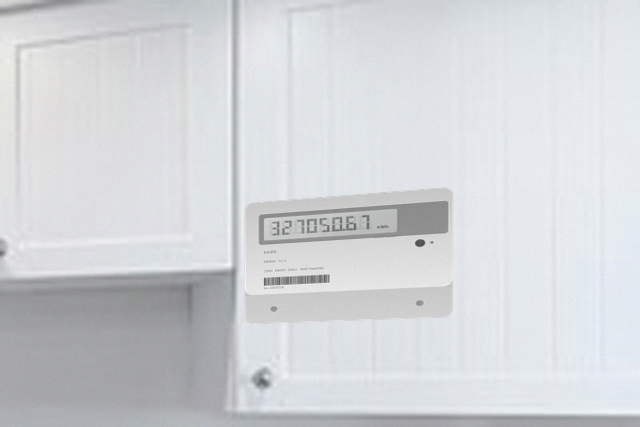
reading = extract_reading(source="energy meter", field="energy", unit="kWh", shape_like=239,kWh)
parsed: 327050.67,kWh
